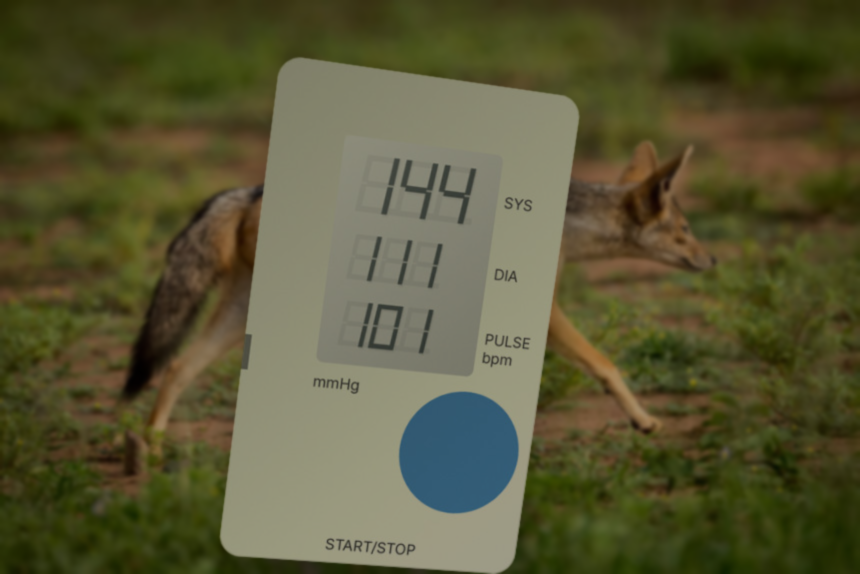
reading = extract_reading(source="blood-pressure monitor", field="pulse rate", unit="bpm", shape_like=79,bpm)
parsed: 101,bpm
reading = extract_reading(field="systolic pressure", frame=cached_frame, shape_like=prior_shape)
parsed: 144,mmHg
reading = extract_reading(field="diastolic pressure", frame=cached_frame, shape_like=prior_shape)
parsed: 111,mmHg
